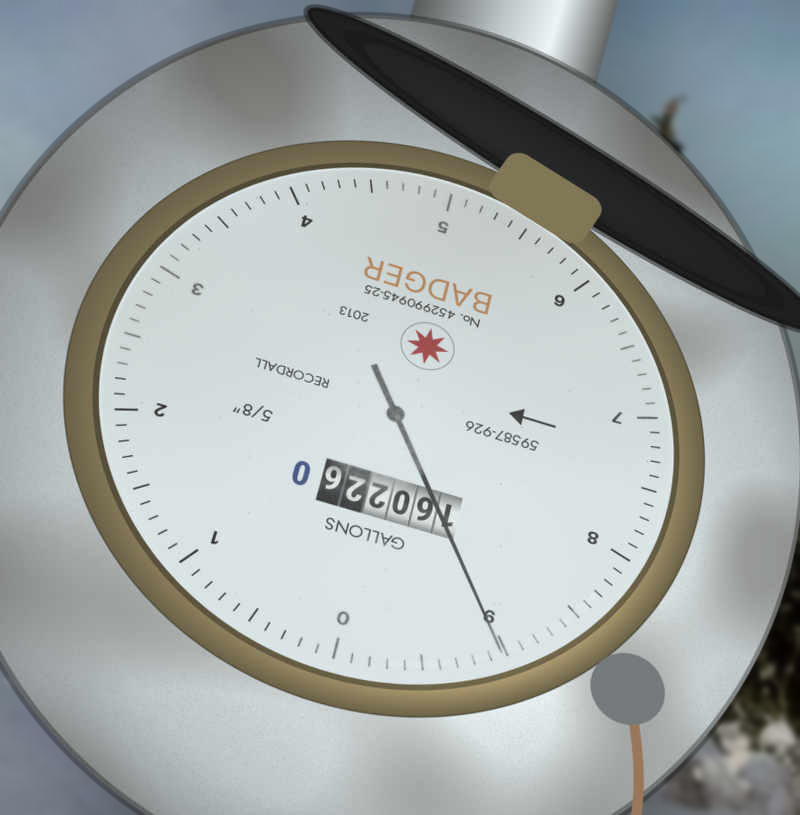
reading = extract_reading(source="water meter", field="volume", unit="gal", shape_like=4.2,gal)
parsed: 1602259.0,gal
